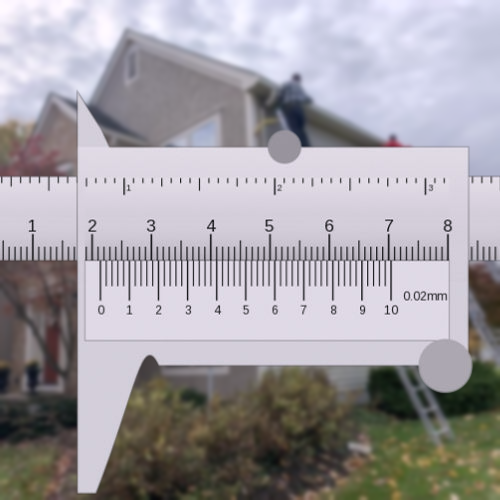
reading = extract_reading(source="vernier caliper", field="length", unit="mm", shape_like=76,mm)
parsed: 21.4,mm
